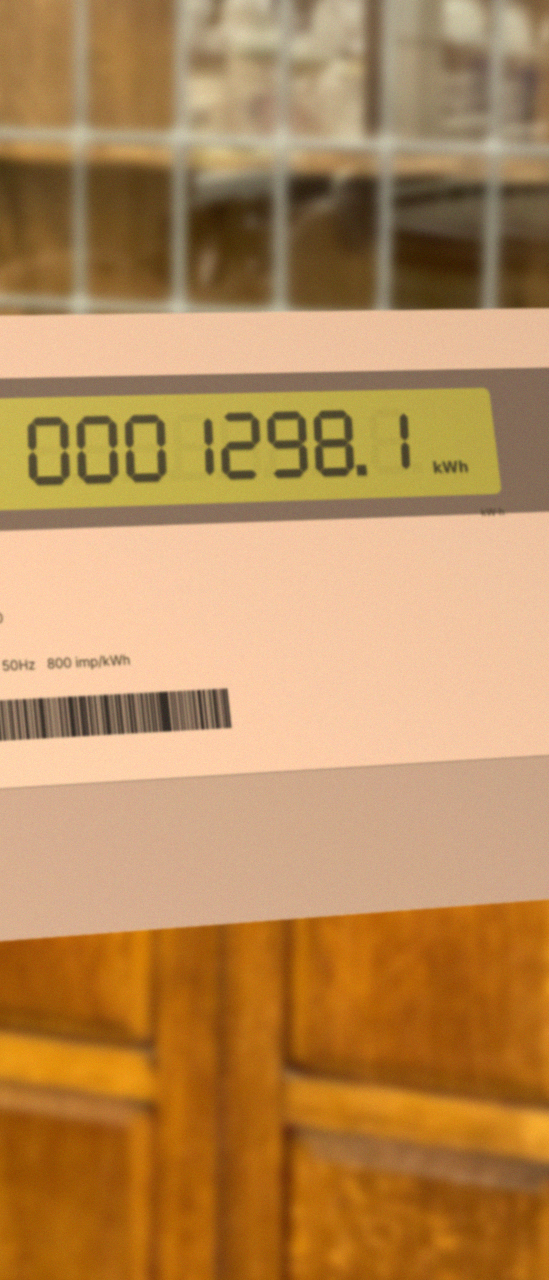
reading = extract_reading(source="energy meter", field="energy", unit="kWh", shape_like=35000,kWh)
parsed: 1298.1,kWh
